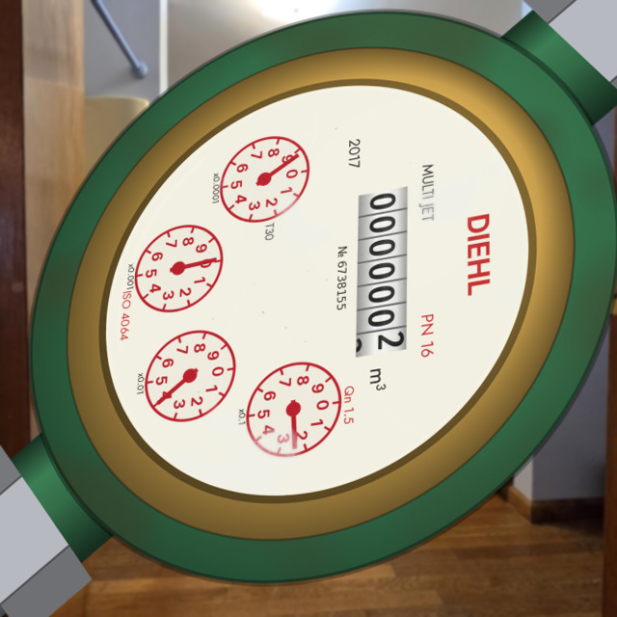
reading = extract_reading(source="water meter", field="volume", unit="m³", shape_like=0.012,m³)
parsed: 2.2399,m³
